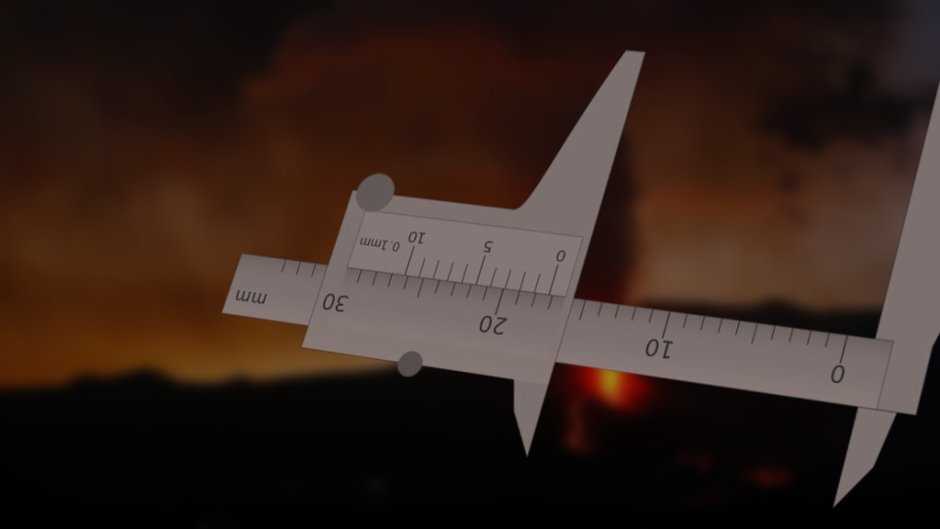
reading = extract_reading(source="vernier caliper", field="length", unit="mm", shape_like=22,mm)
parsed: 17.2,mm
